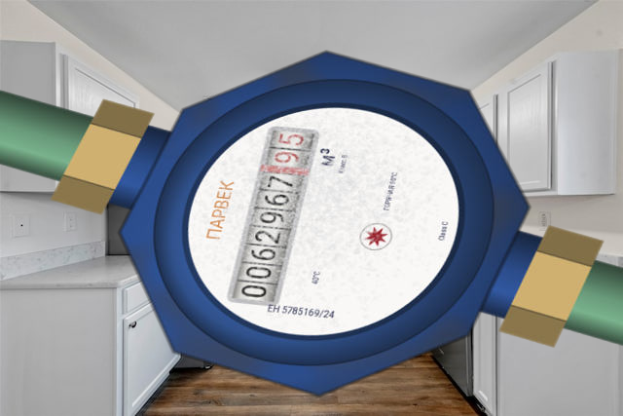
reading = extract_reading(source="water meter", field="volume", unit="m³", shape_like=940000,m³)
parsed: 62967.95,m³
